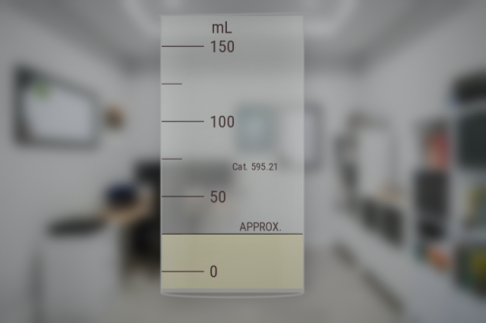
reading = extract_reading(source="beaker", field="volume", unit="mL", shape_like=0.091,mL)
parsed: 25,mL
